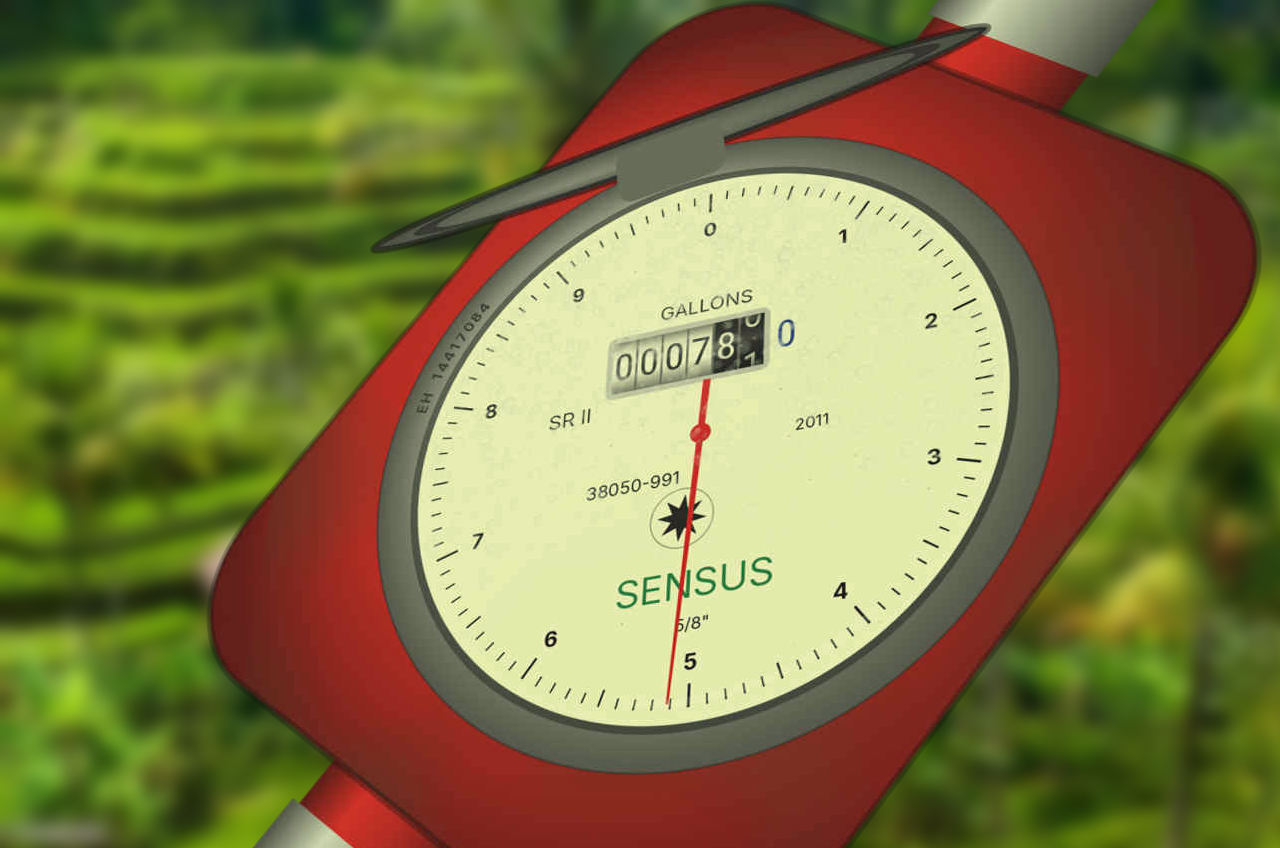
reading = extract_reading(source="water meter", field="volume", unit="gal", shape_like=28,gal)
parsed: 7805.1,gal
